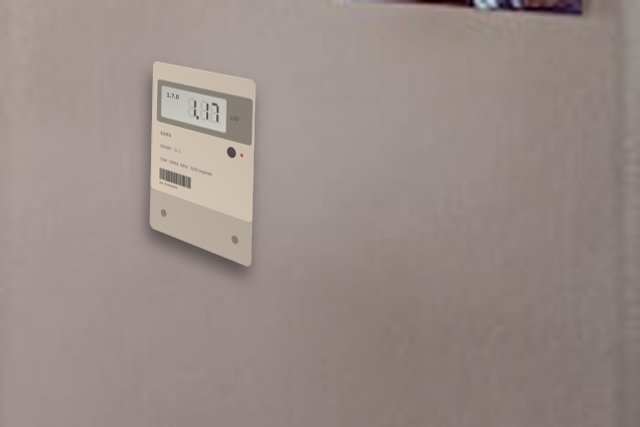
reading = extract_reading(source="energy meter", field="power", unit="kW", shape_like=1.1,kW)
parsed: 1.17,kW
